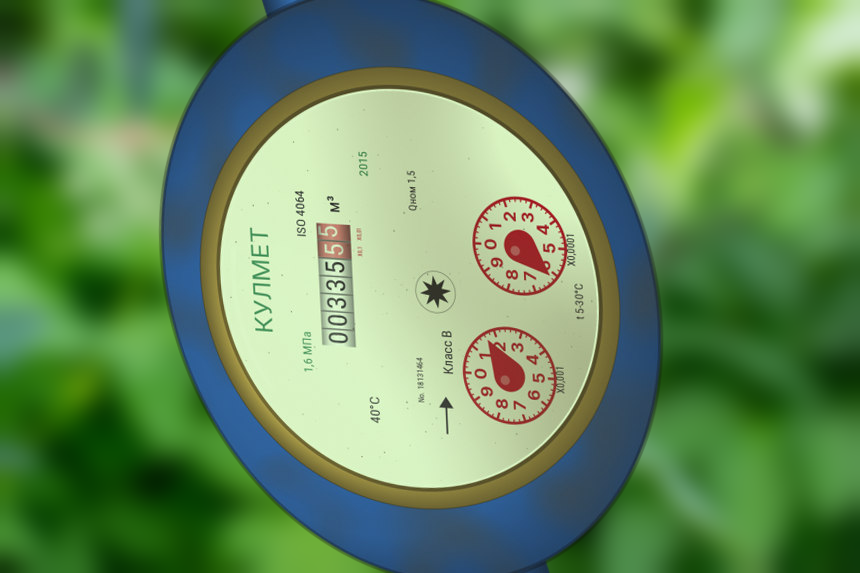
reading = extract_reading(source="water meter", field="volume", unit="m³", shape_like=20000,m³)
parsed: 335.5516,m³
